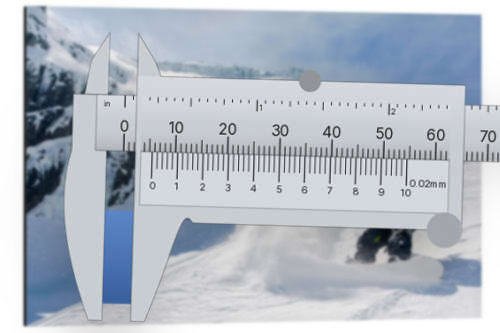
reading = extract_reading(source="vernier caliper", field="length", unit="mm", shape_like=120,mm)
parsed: 5.5,mm
